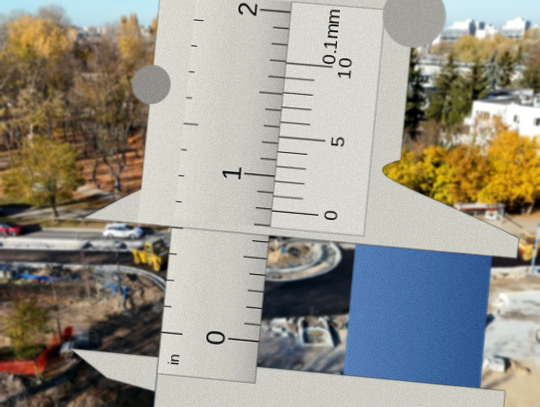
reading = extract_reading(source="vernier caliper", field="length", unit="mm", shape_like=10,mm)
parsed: 7.9,mm
